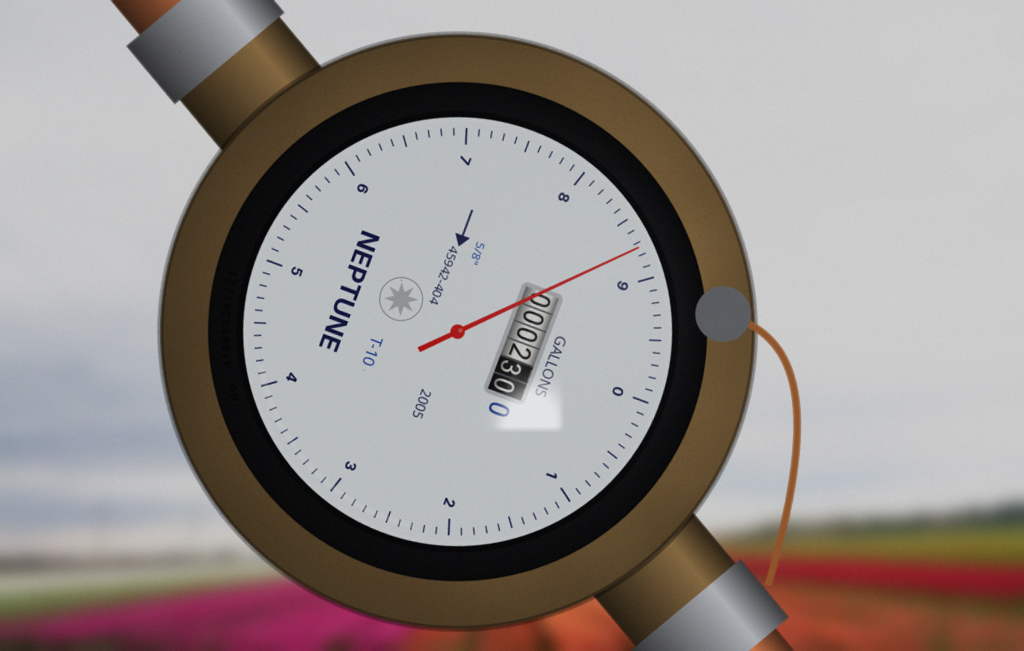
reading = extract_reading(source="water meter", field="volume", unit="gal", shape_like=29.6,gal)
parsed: 2298.7,gal
